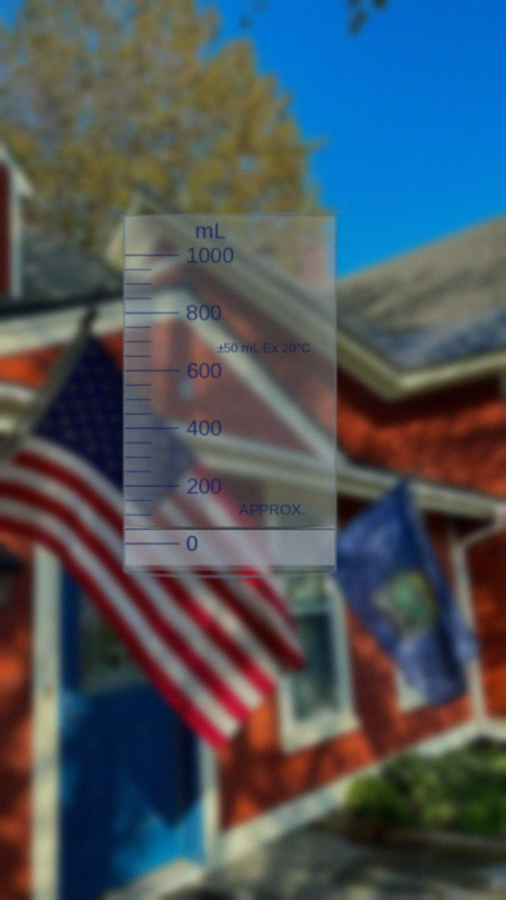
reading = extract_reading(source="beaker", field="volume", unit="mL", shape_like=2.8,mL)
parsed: 50,mL
